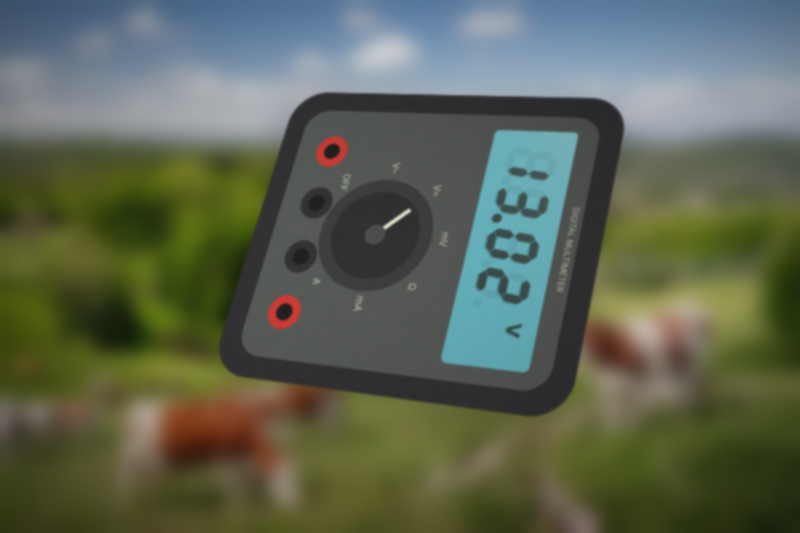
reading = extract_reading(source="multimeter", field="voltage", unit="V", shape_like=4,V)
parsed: 13.02,V
